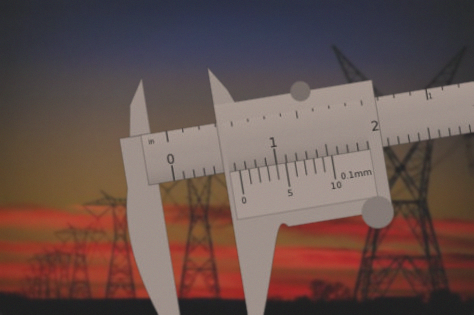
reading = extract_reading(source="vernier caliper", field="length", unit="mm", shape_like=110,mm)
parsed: 6.4,mm
